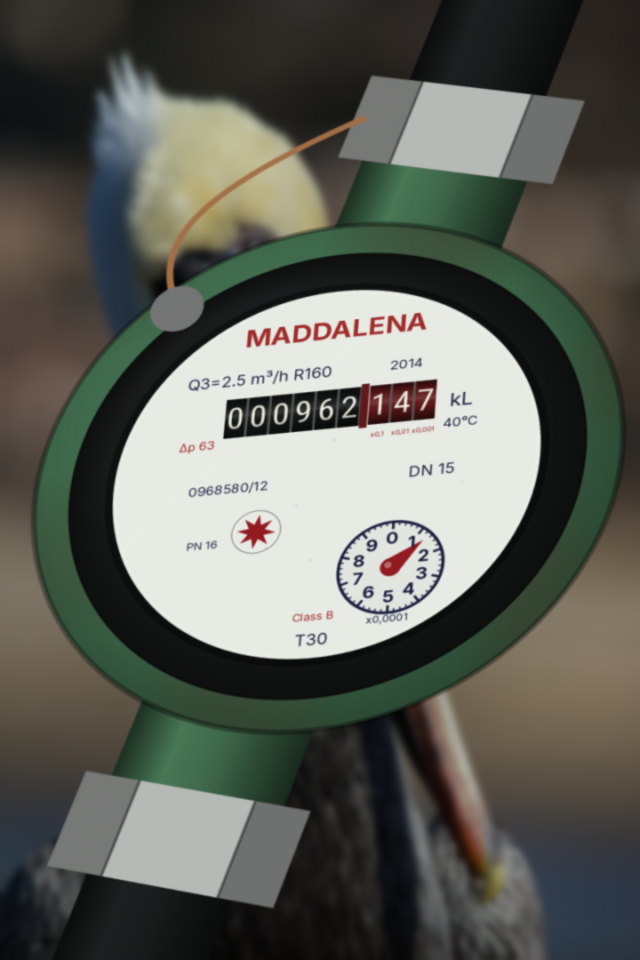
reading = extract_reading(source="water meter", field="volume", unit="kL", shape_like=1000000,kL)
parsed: 962.1471,kL
